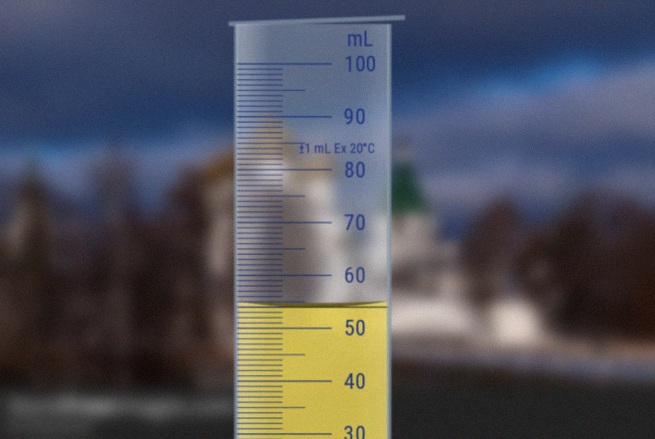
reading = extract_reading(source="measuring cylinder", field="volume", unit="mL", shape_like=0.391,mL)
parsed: 54,mL
